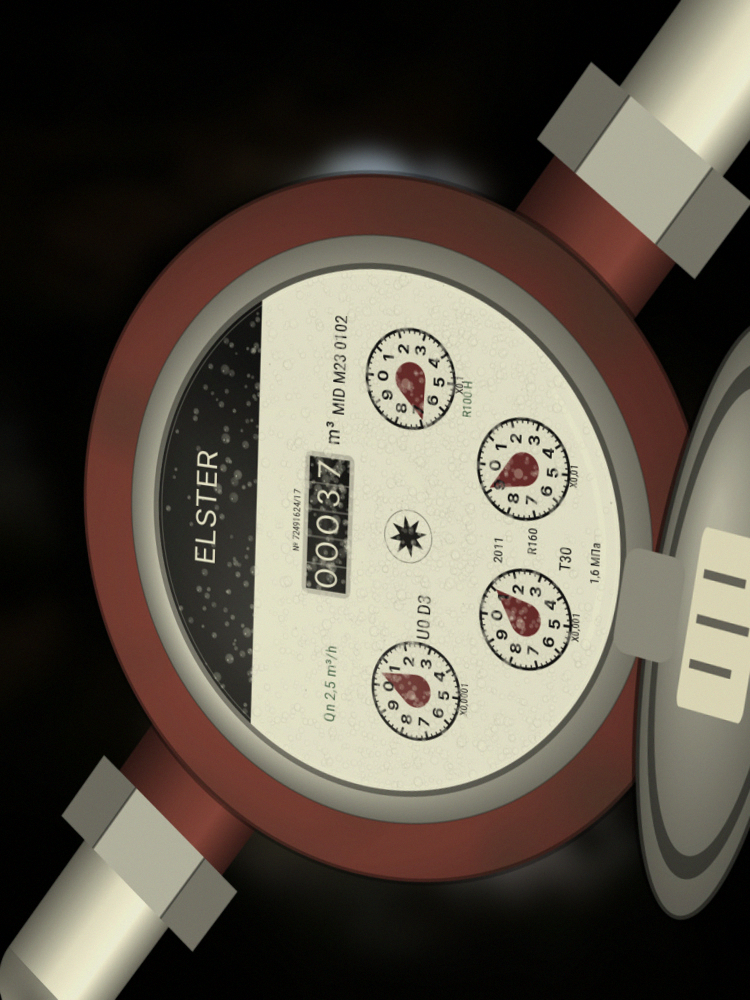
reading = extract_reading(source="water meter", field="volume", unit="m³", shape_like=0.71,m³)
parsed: 37.6910,m³
